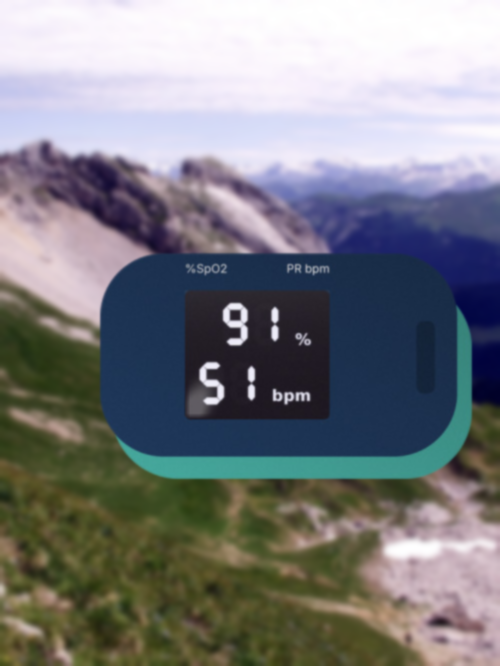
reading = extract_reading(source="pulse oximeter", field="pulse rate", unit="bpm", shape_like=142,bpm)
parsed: 51,bpm
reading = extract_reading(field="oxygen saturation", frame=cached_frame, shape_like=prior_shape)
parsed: 91,%
